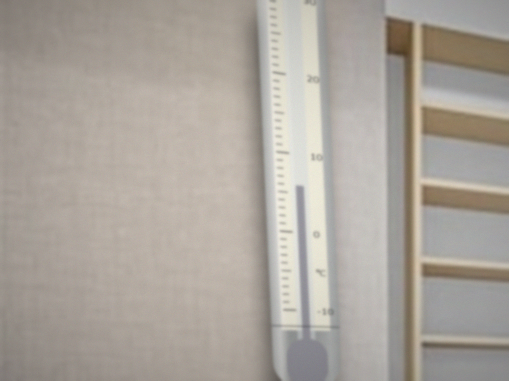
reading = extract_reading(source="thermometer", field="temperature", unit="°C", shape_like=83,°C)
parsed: 6,°C
